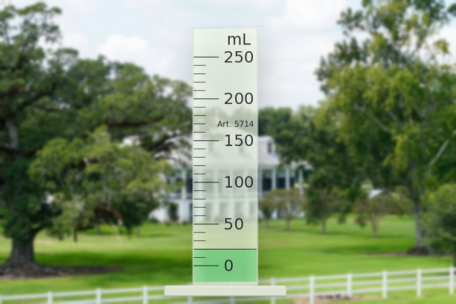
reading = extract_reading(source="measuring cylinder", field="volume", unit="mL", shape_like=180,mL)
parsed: 20,mL
